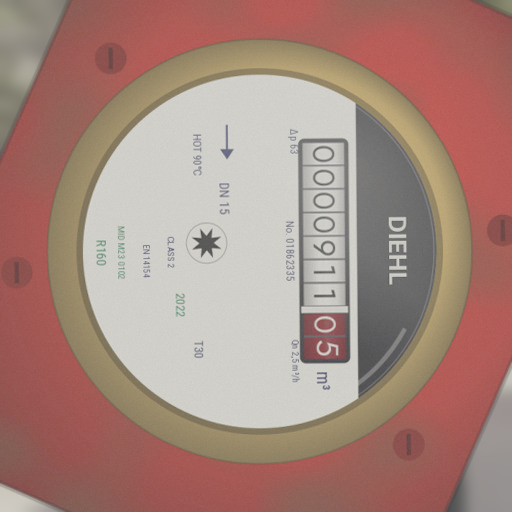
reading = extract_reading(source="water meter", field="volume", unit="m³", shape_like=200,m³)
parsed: 911.05,m³
